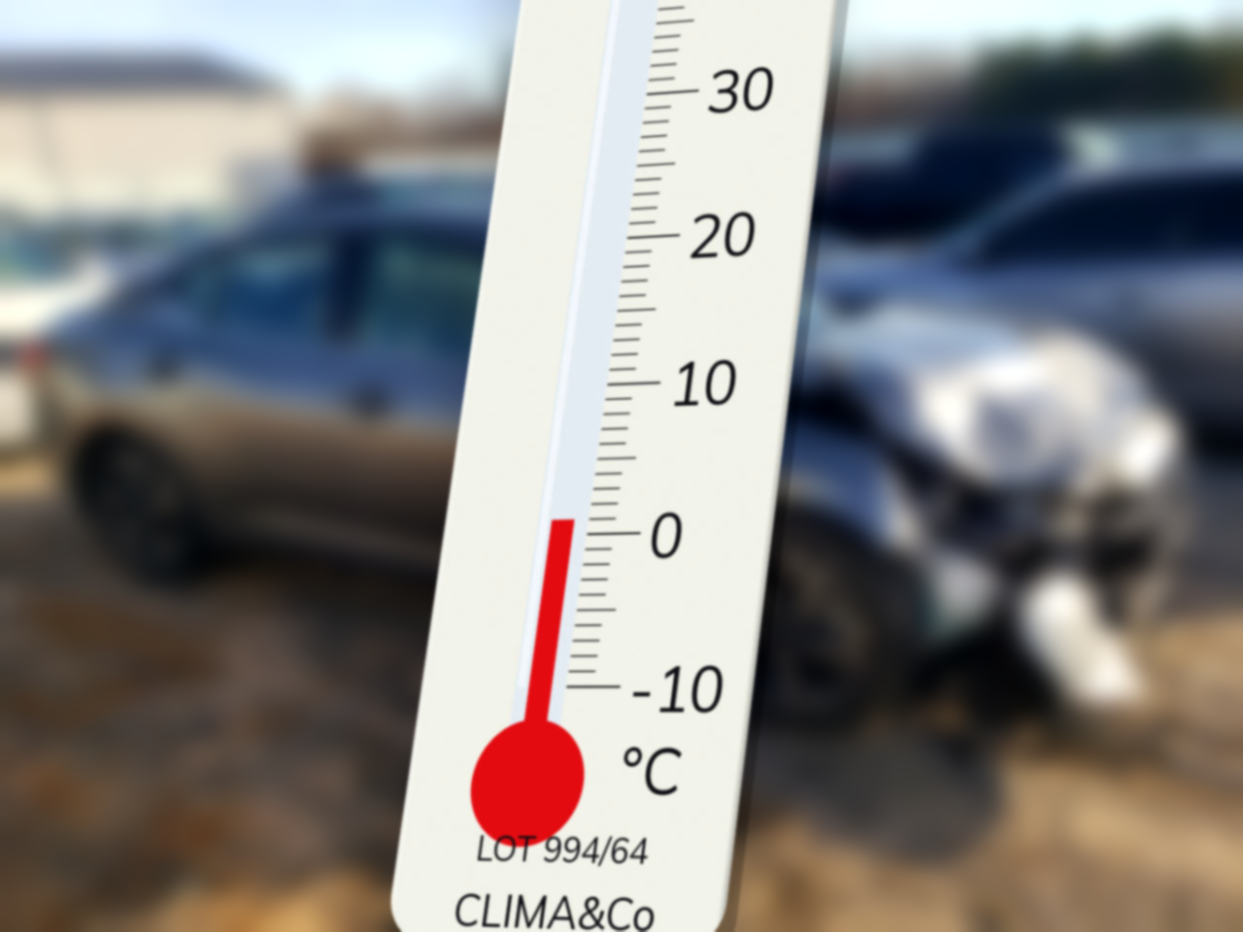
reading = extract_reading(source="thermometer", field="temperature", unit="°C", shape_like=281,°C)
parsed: 1,°C
